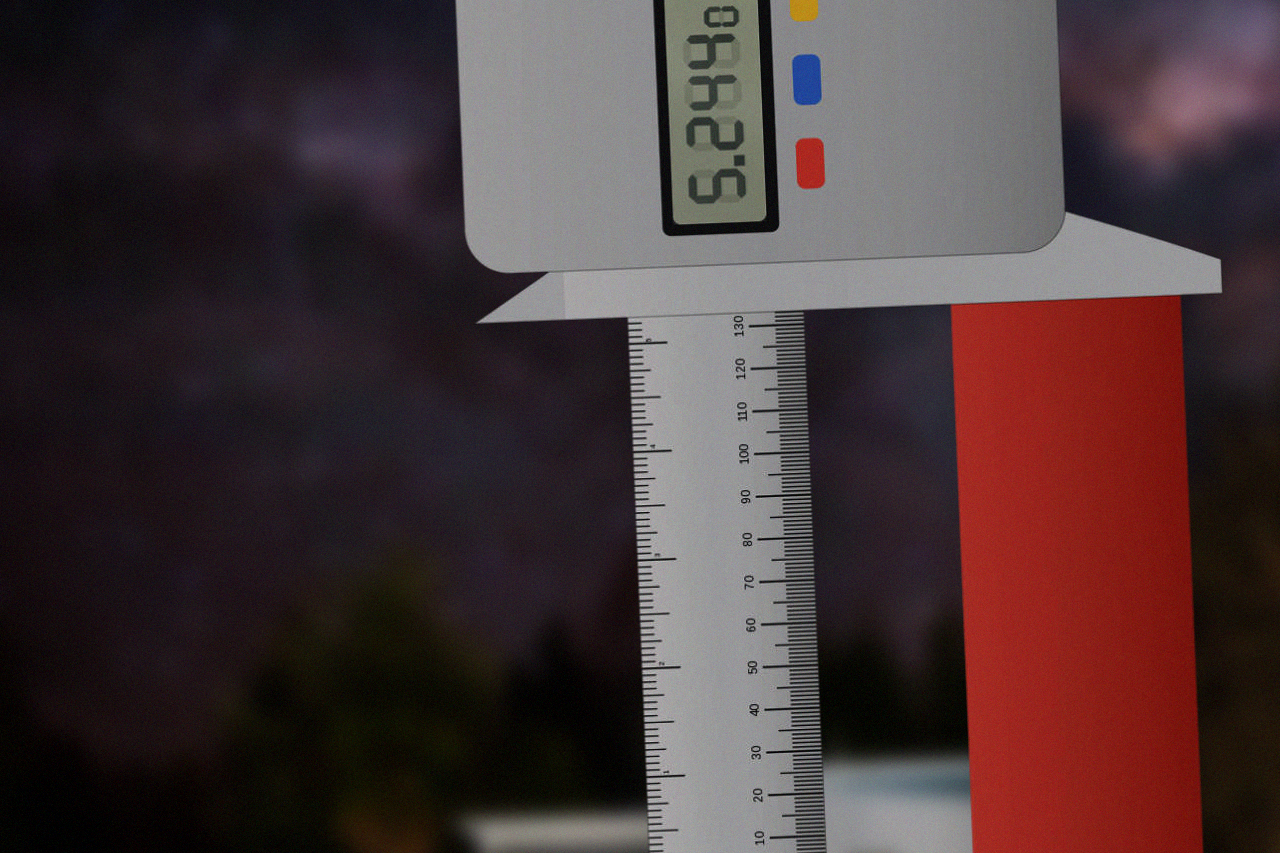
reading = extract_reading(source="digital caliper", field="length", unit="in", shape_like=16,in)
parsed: 5.2440,in
